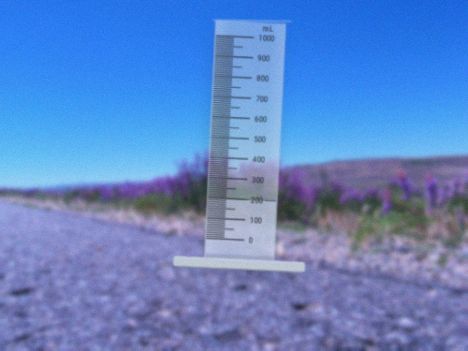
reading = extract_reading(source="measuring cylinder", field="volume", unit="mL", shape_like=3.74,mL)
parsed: 200,mL
